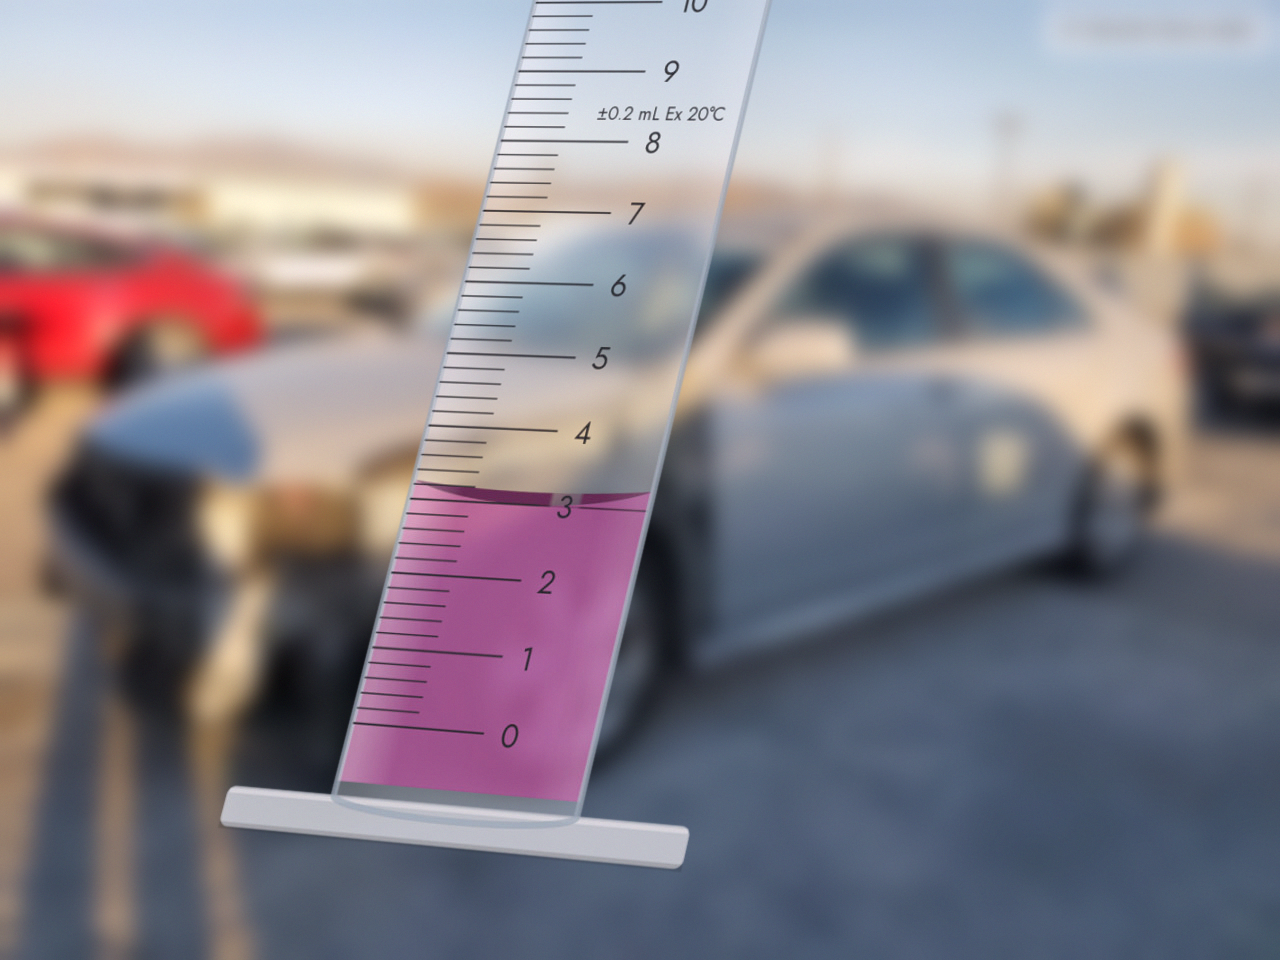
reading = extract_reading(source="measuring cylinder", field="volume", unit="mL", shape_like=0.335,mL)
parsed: 3,mL
